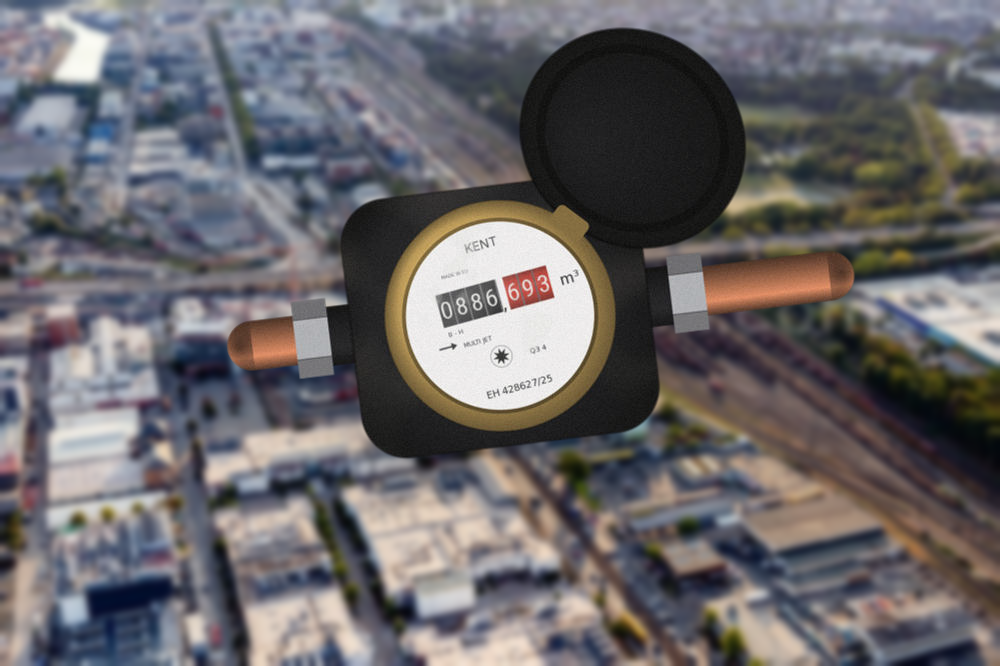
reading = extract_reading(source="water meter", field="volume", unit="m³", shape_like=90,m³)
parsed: 886.693,m³
